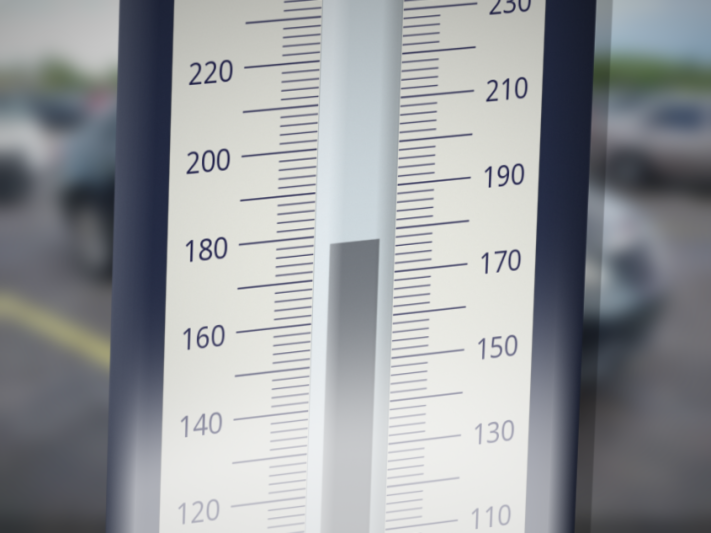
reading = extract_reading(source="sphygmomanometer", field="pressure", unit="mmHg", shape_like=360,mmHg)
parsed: 178,mmHg
